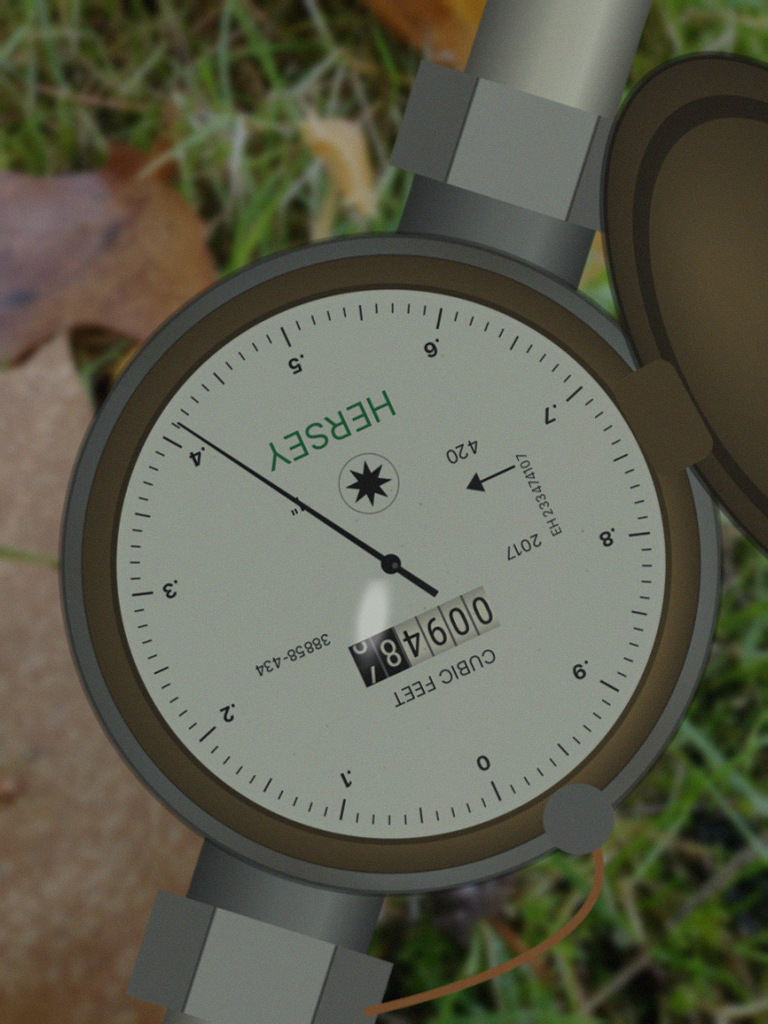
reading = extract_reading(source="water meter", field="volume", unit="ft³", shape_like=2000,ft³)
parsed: 9487.41,ft³
